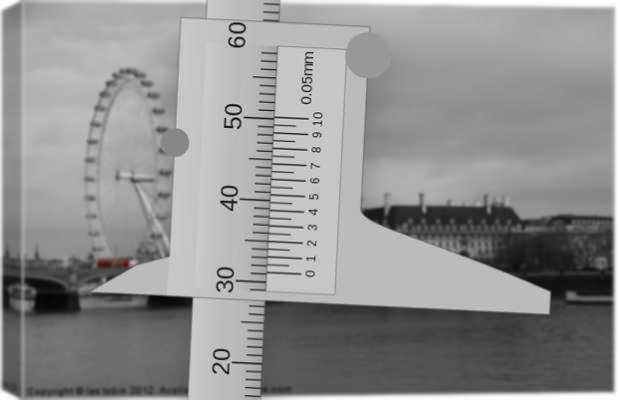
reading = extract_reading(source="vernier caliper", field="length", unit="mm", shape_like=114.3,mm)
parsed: 31.2,mm
